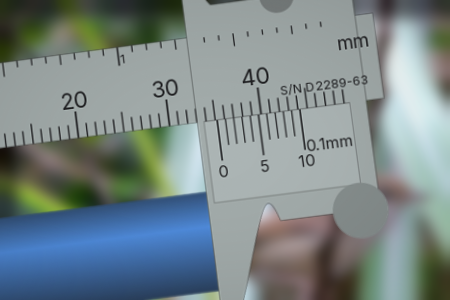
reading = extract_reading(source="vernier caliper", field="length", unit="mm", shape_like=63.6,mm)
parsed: 35.2,mm
